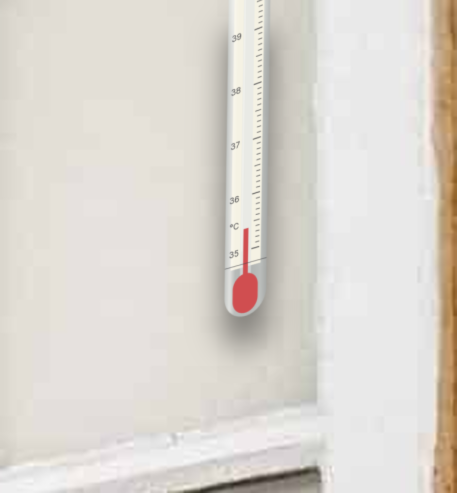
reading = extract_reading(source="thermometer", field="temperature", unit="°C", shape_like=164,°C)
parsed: 35.4,°C
